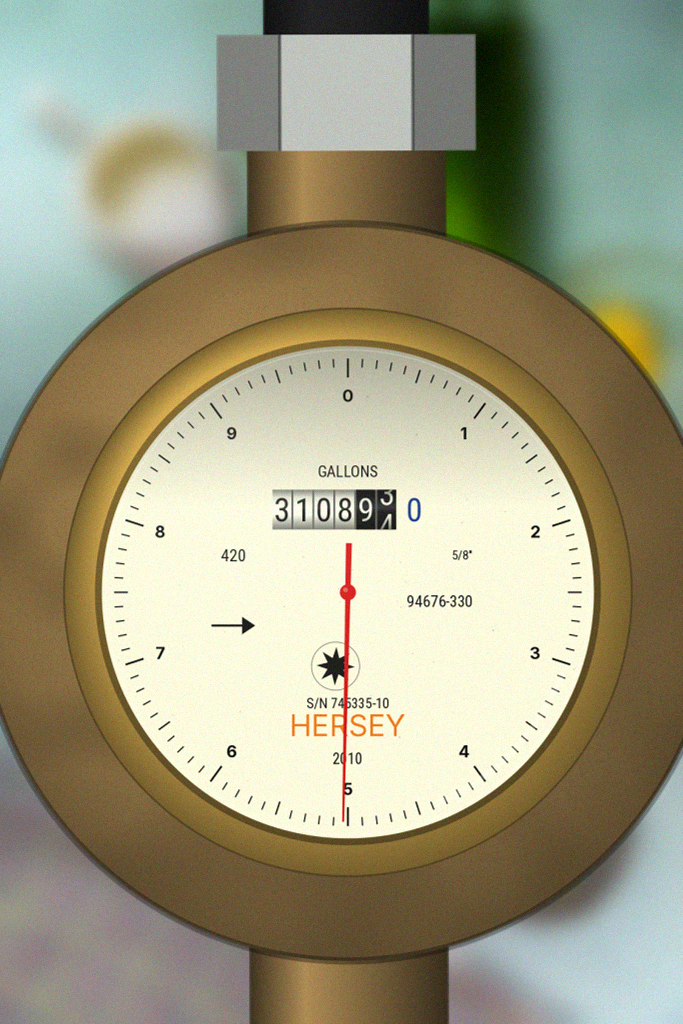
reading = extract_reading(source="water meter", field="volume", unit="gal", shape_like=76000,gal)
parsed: 3108935.0,gal
